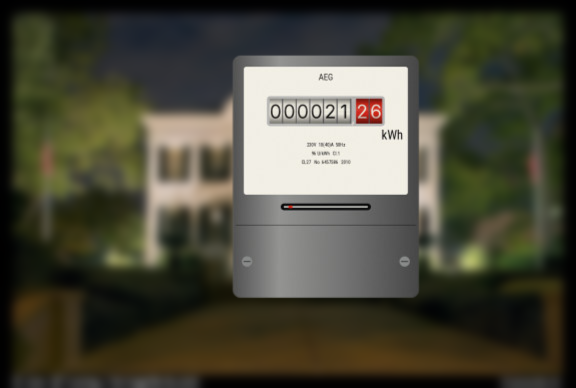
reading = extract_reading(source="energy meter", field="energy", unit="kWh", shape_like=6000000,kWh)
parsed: 21.26,kWh
